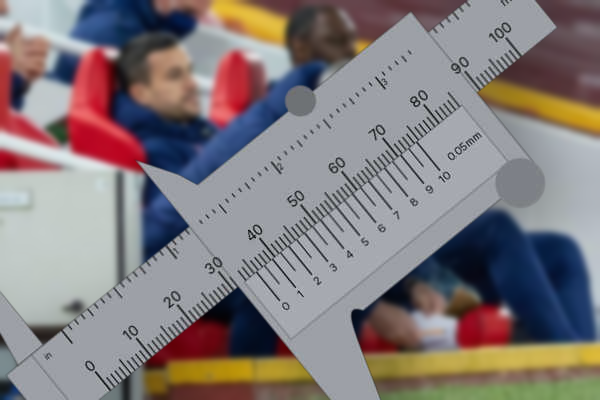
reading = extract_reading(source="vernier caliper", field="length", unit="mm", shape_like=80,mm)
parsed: 35.5,mm
